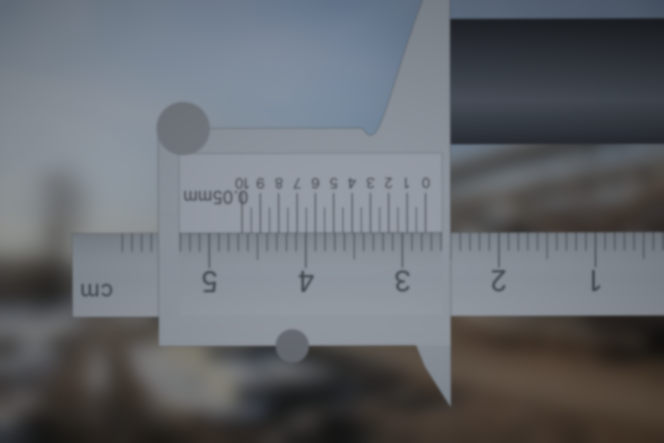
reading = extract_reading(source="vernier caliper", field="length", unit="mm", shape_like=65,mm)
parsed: 27.6,mm
